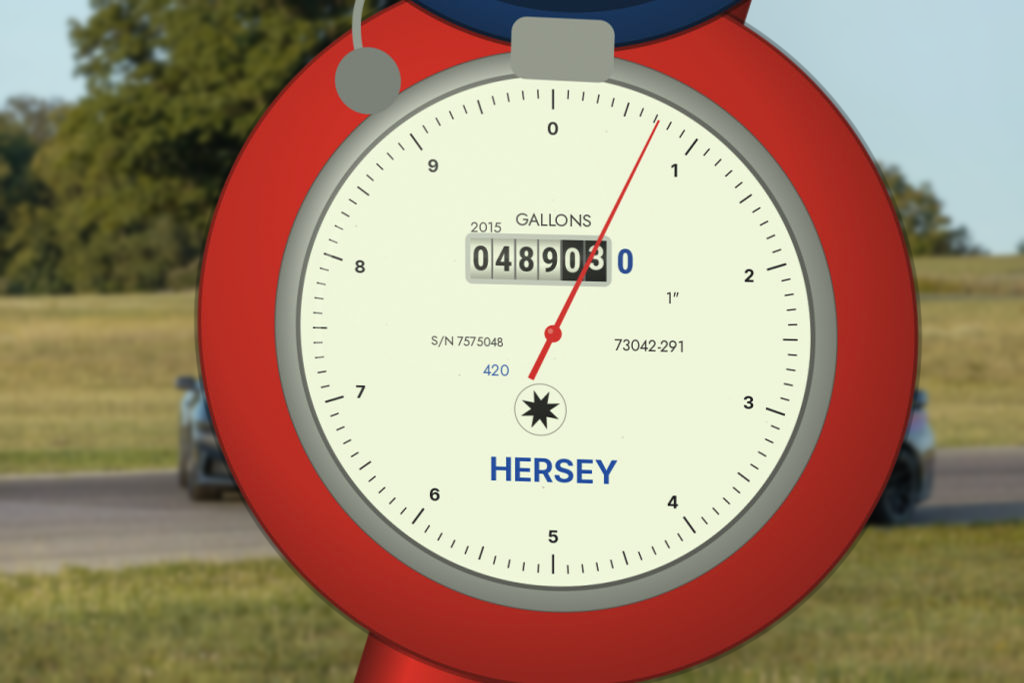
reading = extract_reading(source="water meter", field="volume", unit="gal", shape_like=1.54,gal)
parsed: 489030.7,gal
